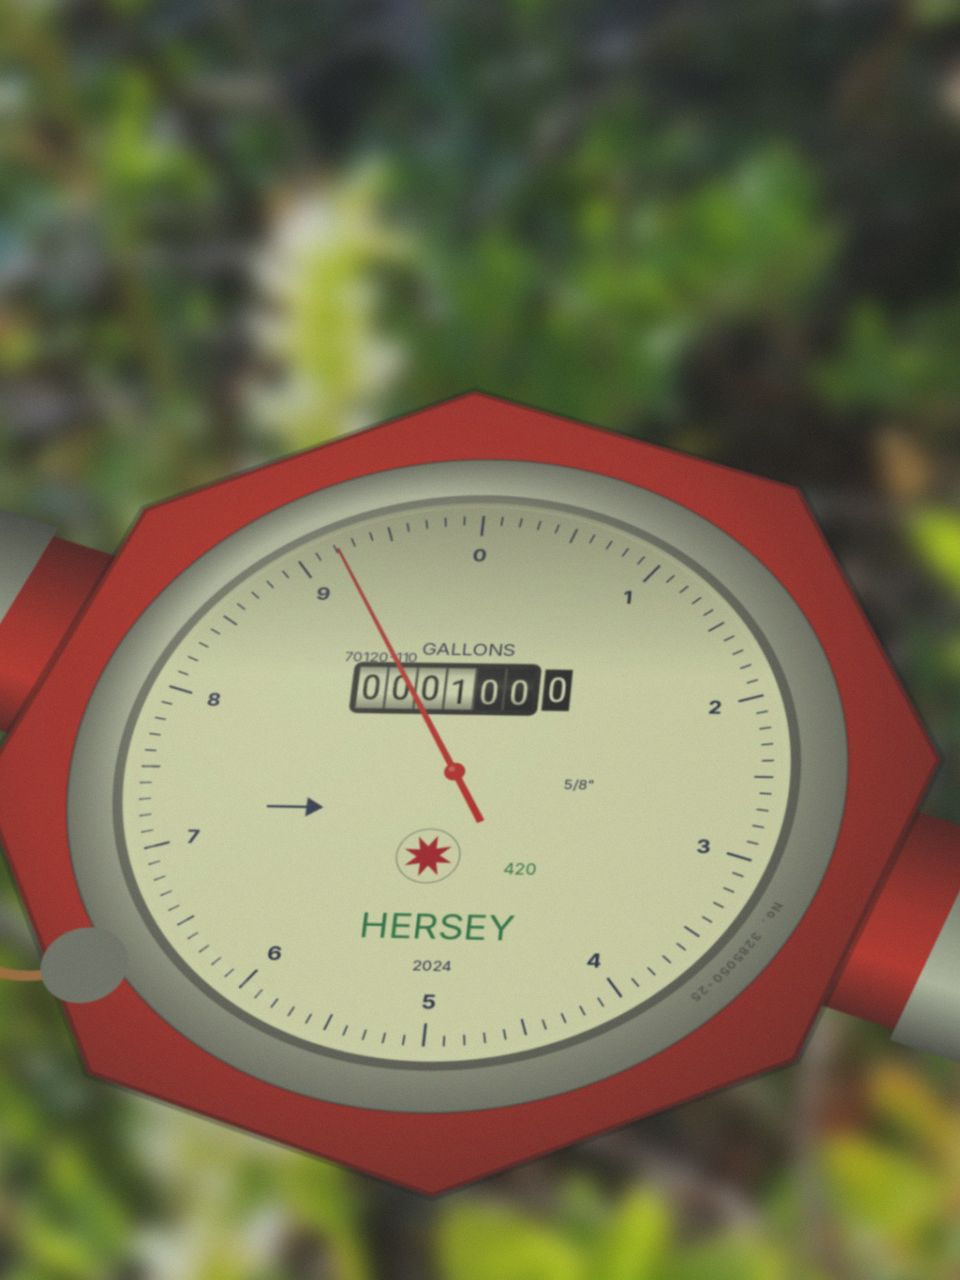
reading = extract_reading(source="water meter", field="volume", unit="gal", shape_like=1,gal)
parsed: 999.2,gal
